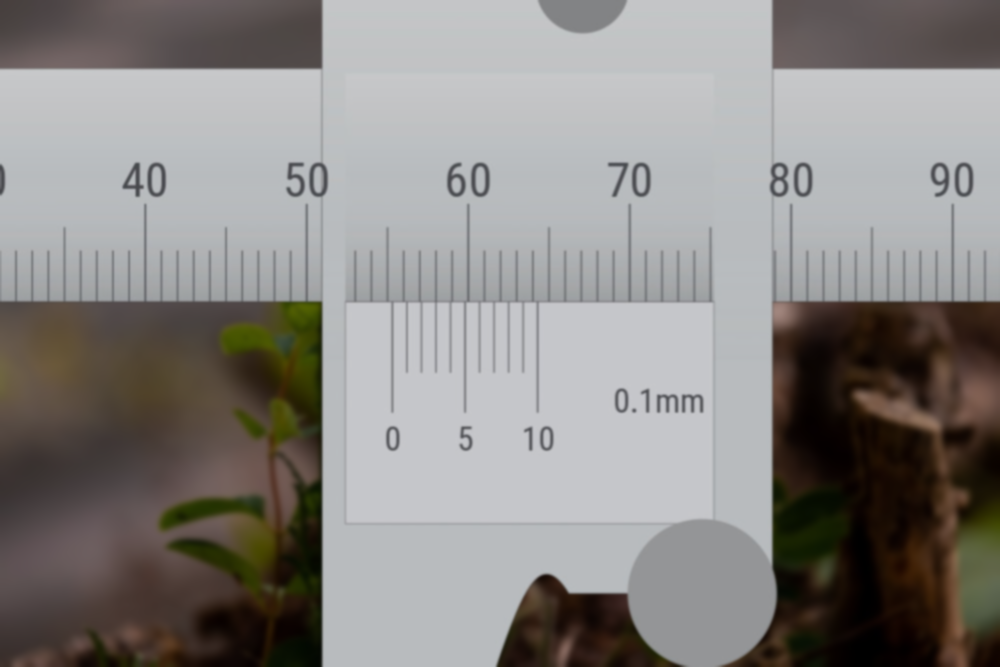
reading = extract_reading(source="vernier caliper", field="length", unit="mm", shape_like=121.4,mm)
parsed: 55.3,mm
